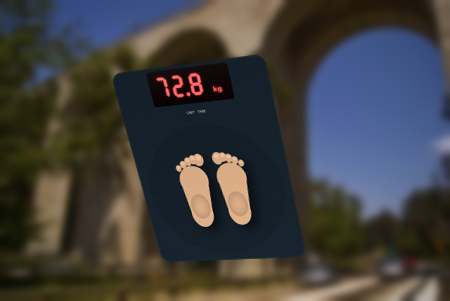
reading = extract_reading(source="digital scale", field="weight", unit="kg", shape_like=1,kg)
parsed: 72.8,kg
